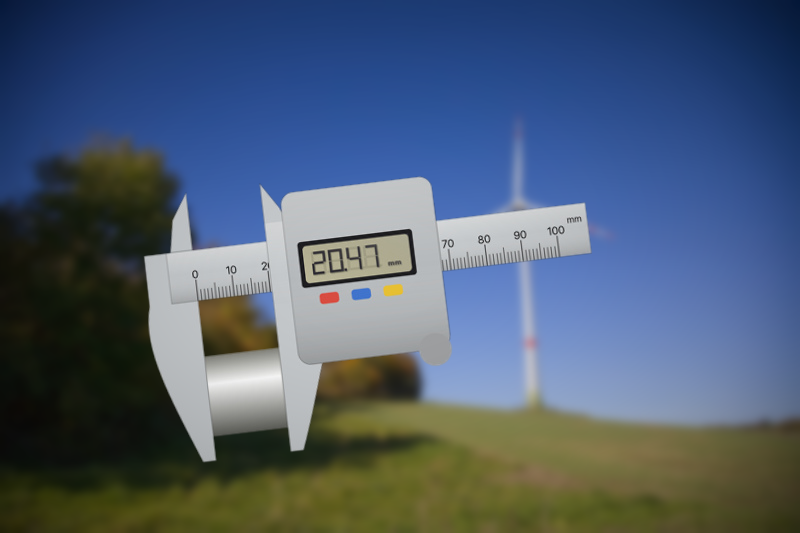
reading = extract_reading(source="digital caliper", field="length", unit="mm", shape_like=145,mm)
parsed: 20.47,mm
